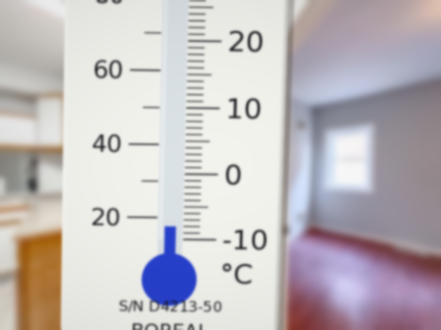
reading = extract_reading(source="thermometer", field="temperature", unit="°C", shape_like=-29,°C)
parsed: -8,°C
